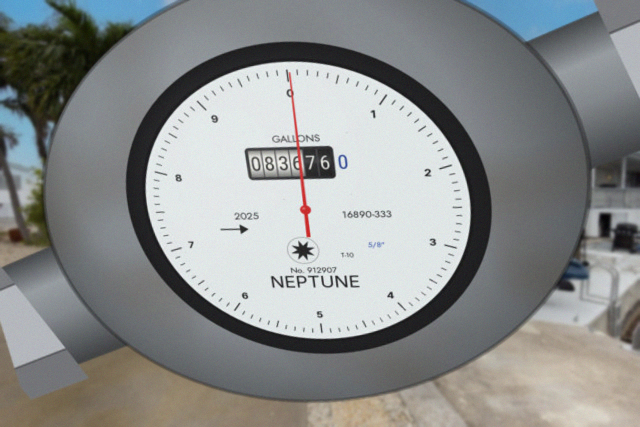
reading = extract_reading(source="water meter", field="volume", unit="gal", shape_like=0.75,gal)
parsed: 836760.0,gal
